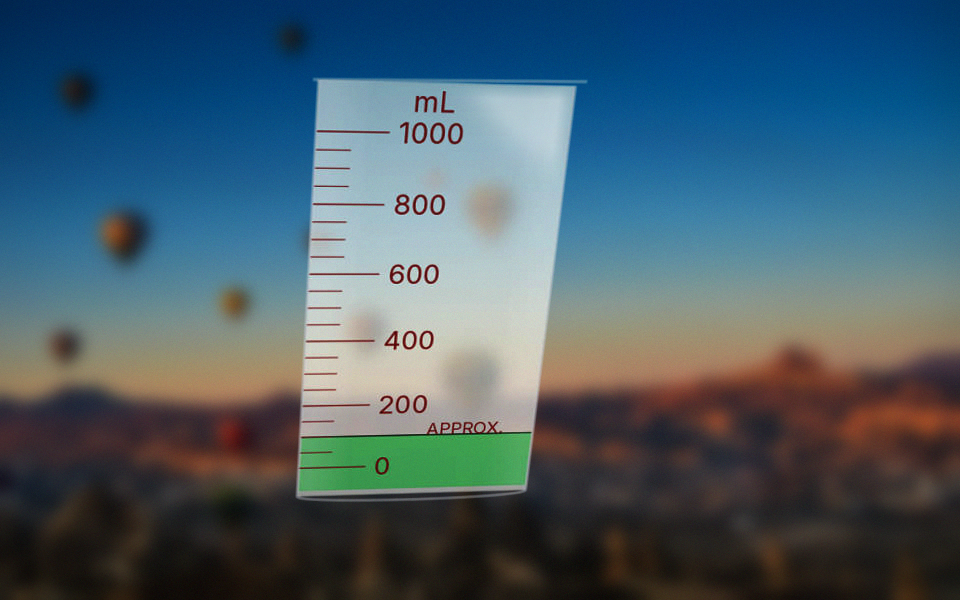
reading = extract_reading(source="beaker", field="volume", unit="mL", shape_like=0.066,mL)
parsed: 100,mL
